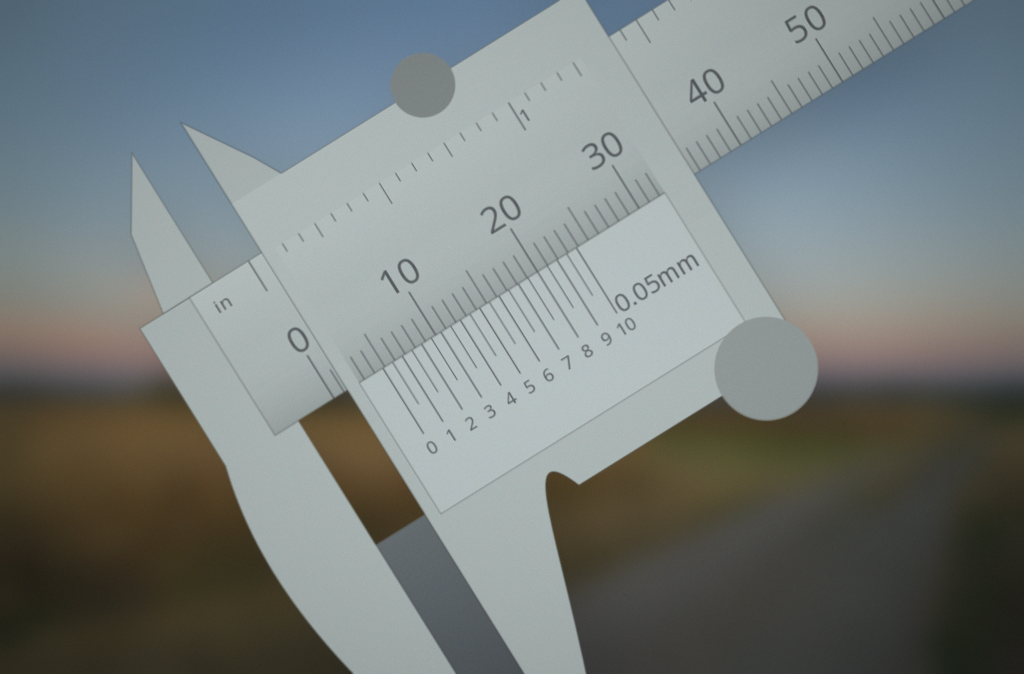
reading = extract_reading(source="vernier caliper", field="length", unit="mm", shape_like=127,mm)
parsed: 4.8,mm
